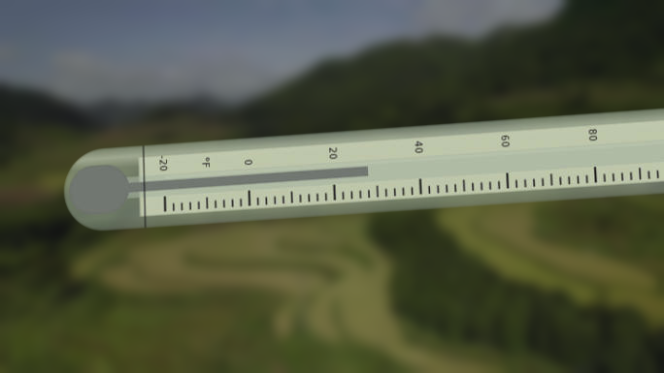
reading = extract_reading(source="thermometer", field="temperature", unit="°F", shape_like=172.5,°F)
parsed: 28,°F
